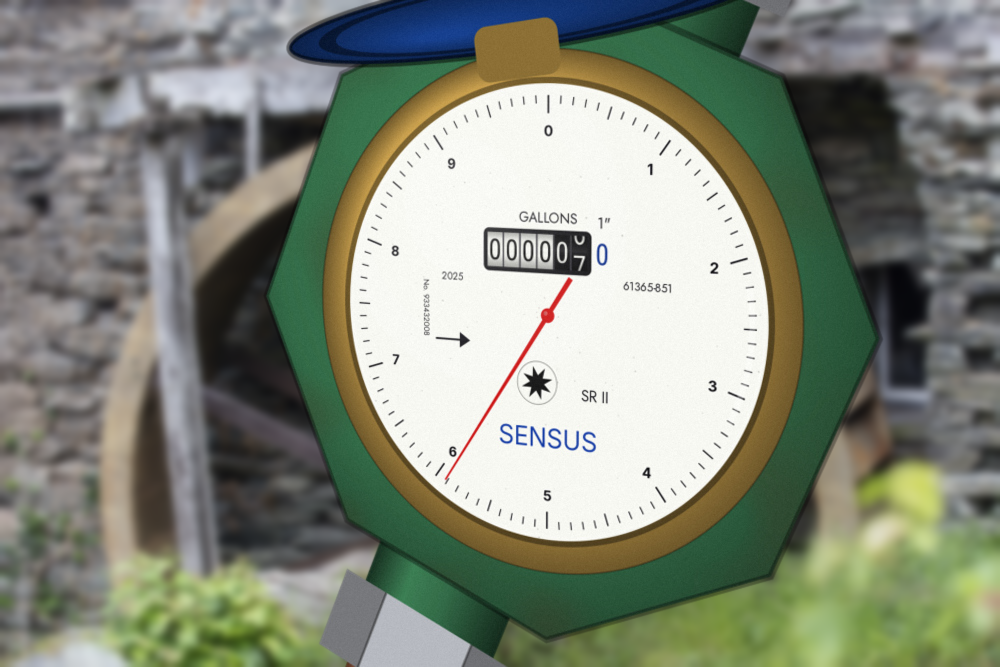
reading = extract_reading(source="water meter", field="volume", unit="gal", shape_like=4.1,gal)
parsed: 65.9,gal
